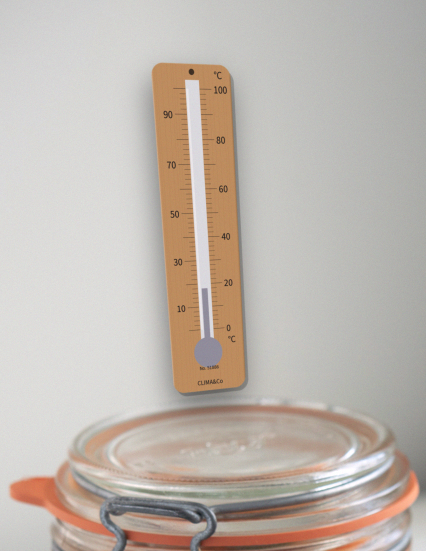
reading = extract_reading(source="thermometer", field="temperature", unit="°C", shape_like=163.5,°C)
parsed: 18,°C
